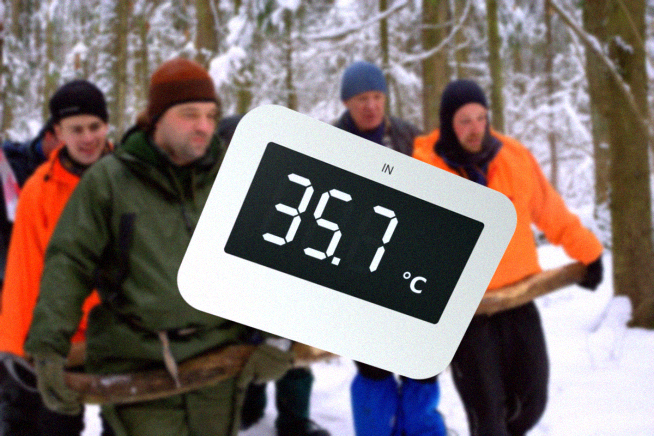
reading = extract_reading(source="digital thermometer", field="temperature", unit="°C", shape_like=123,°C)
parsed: 35.7,°C
